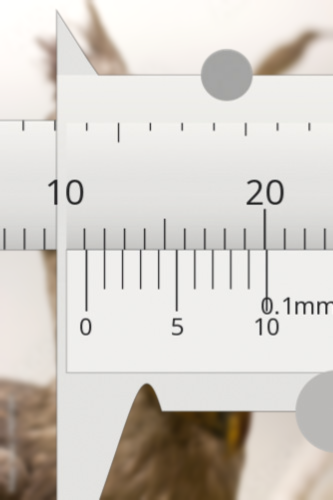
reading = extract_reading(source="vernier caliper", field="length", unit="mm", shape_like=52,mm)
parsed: 11.1,mm
